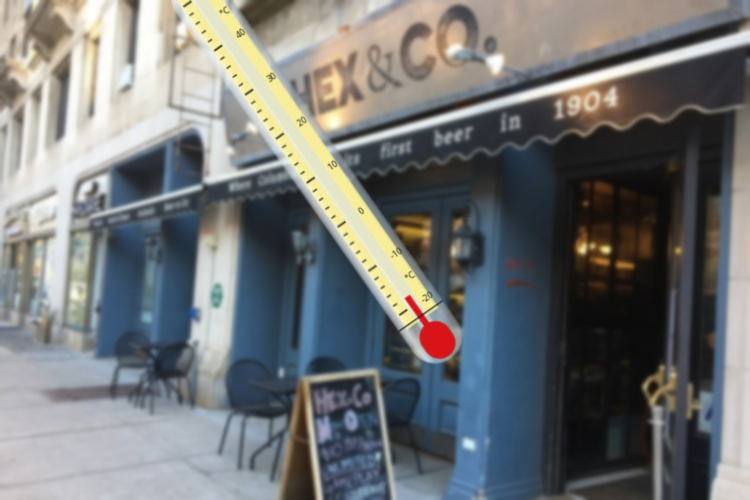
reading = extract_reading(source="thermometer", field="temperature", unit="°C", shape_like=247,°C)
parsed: -18,°C
